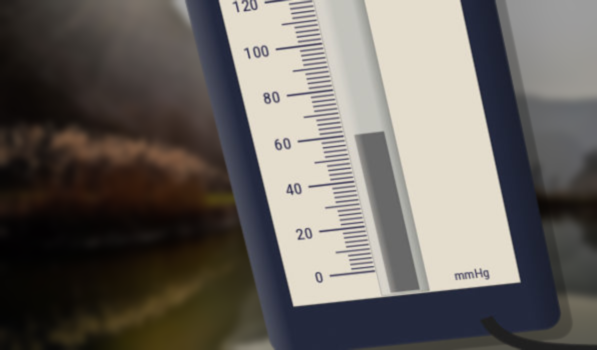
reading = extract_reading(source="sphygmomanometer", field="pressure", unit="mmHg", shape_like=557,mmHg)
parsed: 60,mmHg
